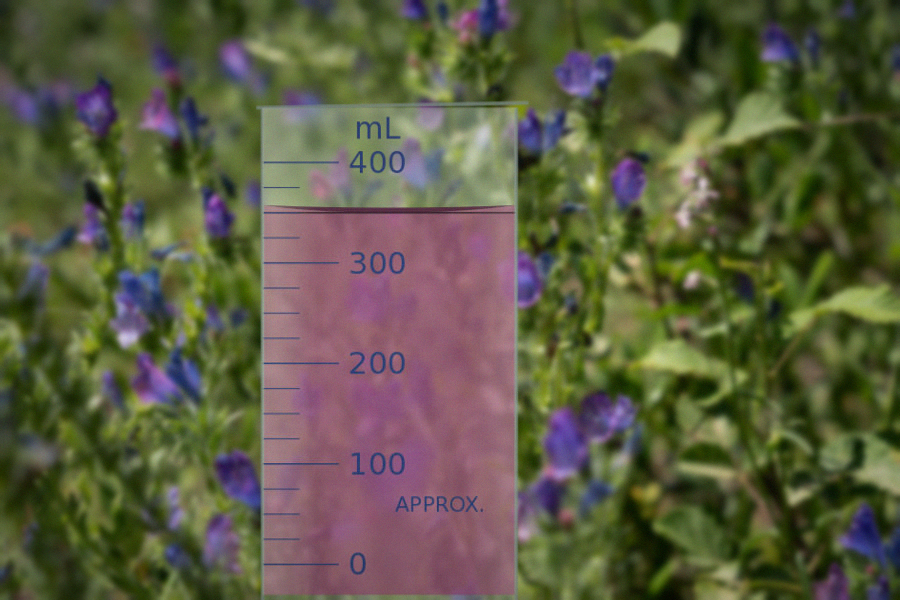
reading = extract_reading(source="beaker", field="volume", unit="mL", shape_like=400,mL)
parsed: 350,mL
